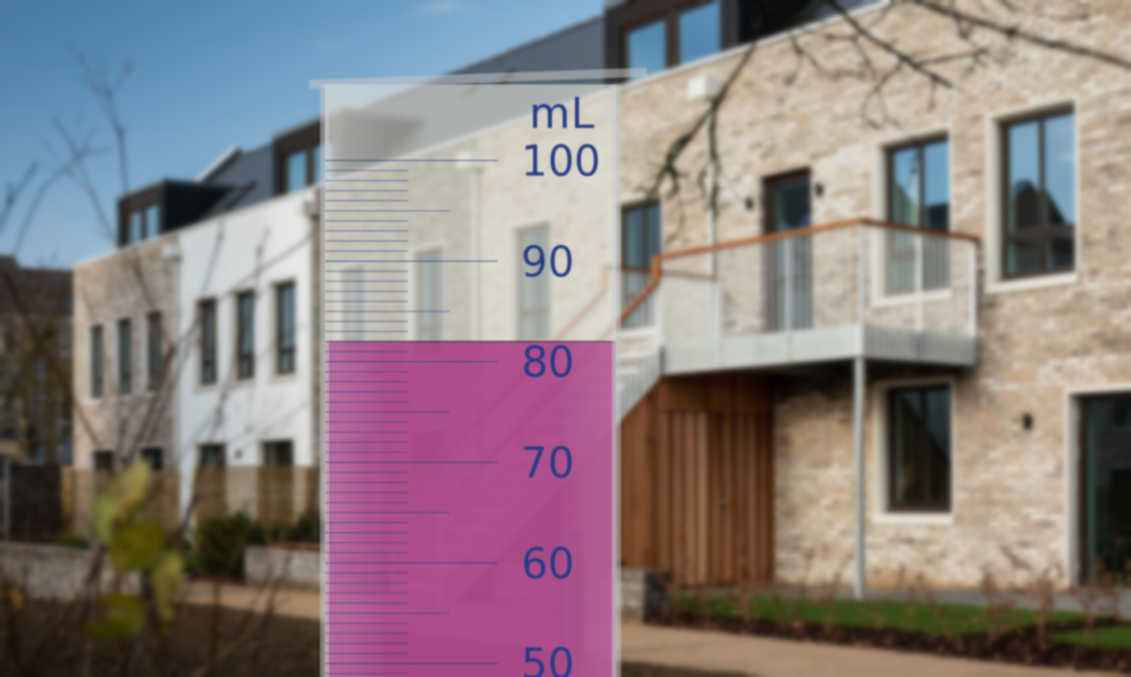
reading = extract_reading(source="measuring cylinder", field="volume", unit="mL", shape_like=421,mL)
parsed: 82,mL
